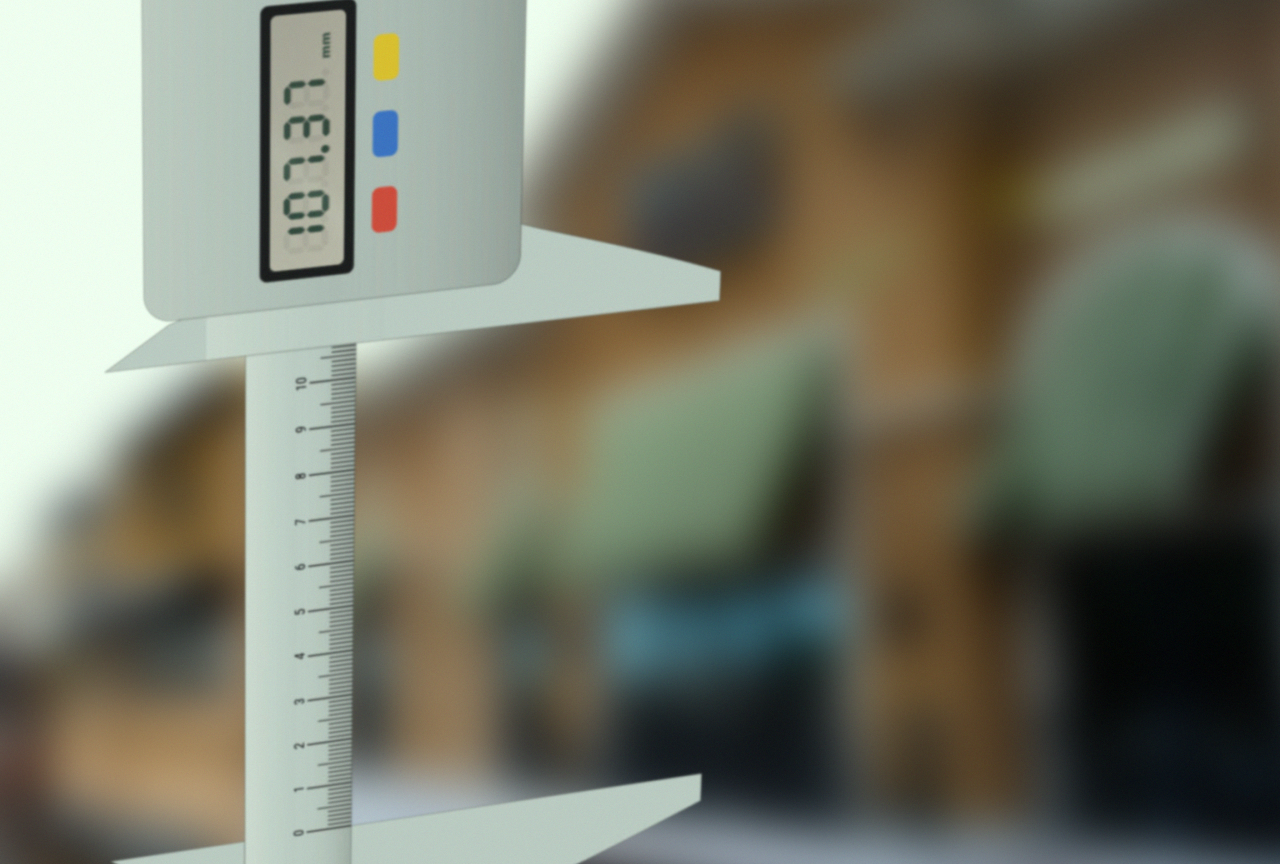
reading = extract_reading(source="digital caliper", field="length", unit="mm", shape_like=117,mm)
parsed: 107.37,mm
